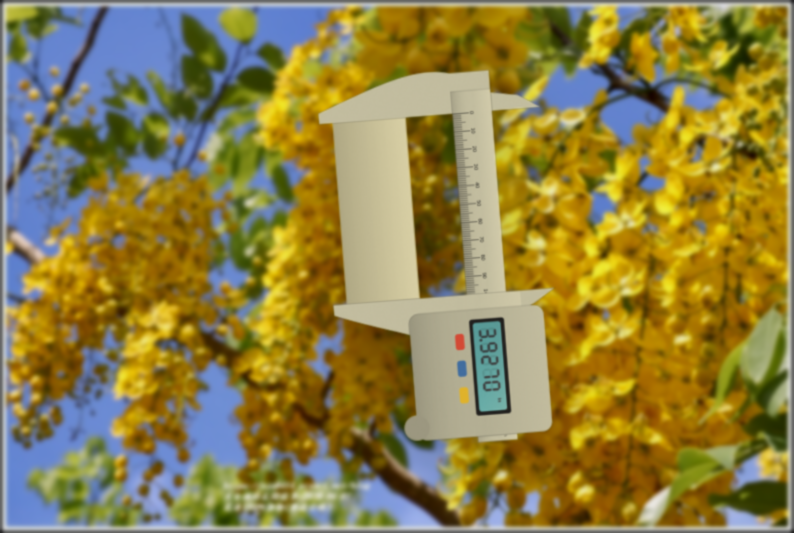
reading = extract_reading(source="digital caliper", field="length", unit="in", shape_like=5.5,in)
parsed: 3.9270,in
